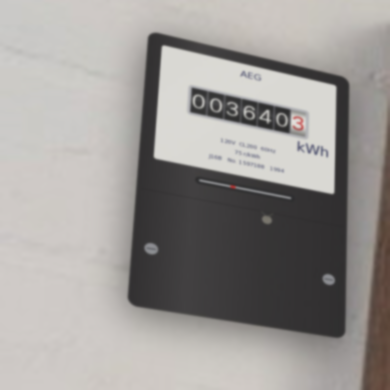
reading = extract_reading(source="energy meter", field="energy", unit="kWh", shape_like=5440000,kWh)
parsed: 3640.3,kWh
